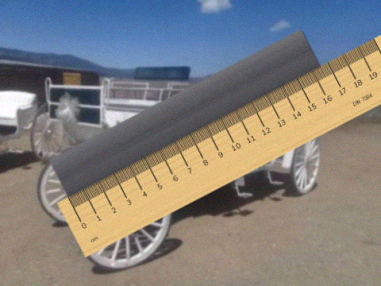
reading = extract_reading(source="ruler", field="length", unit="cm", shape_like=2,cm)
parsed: 16.5,cm
